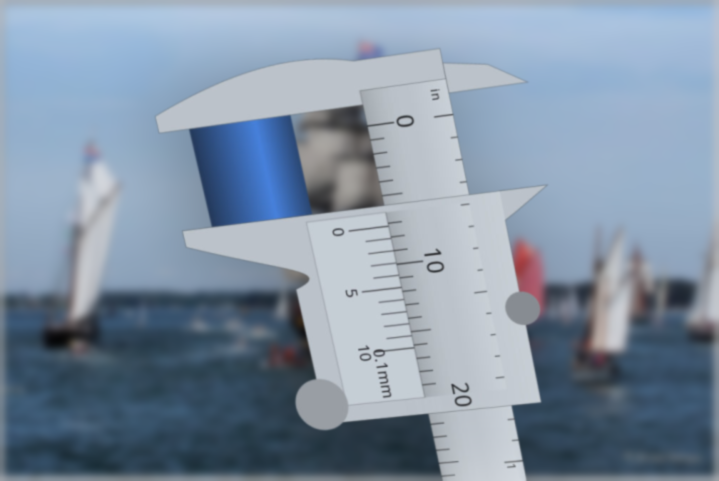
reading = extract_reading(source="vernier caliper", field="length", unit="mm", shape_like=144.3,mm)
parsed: 7.2,mm
